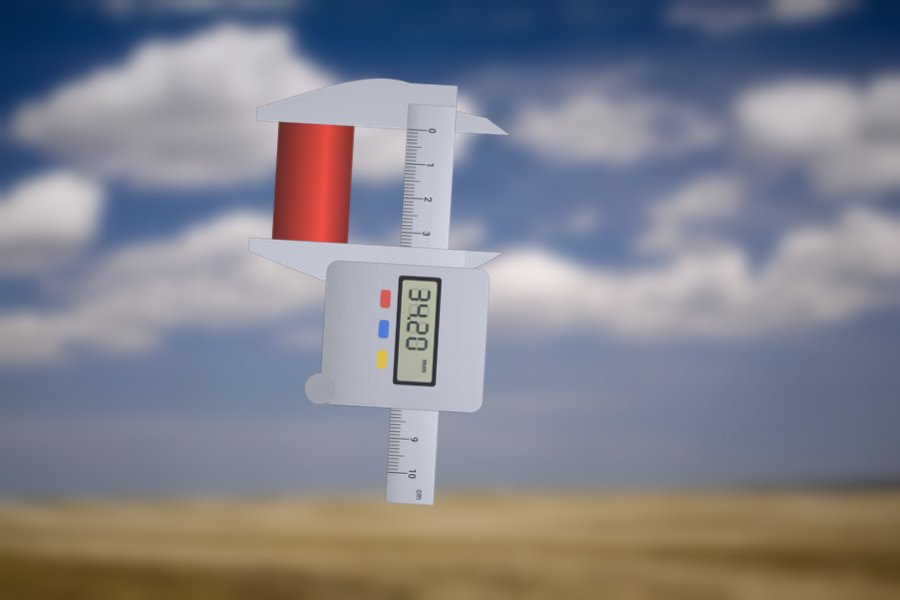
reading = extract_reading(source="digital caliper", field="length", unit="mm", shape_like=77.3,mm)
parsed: 34.20,mm
